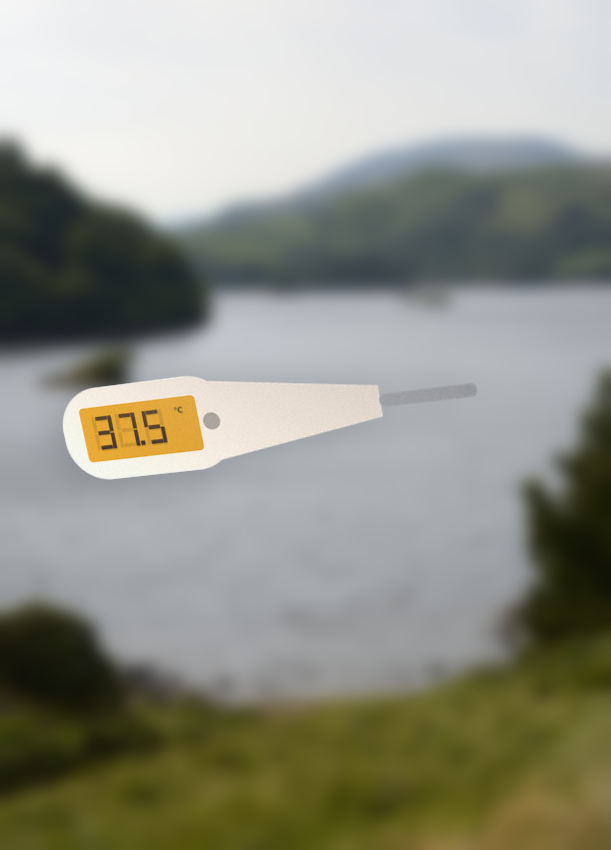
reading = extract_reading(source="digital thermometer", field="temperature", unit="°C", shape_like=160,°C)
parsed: 37.5,°C
